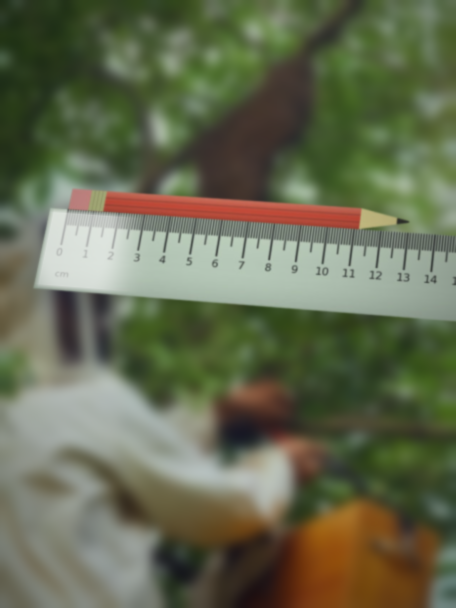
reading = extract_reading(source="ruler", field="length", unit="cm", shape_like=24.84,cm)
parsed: 13,cm
